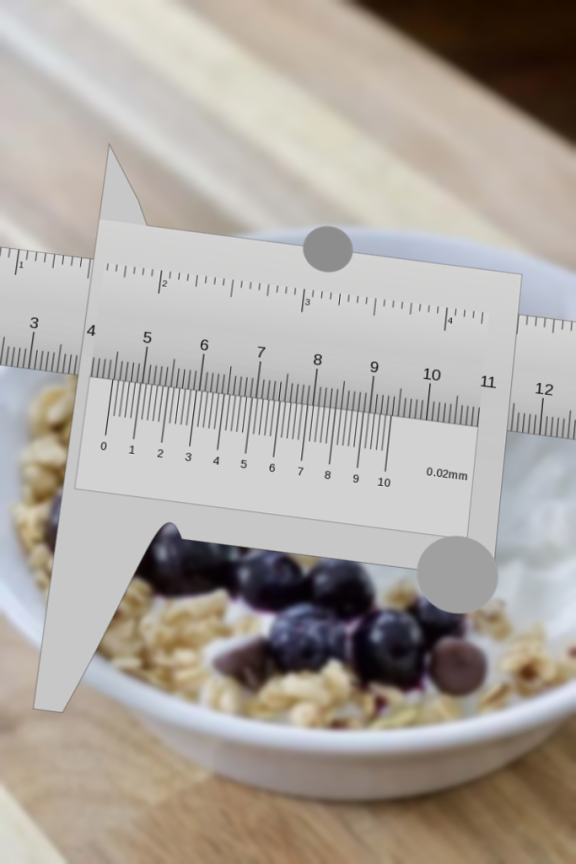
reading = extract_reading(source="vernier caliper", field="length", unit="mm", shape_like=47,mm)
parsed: 44.8,mm
